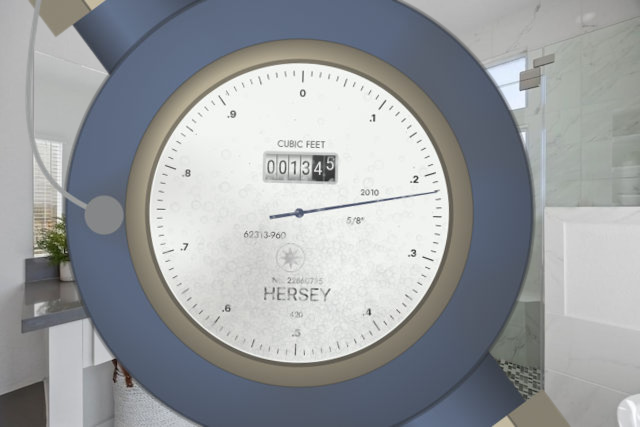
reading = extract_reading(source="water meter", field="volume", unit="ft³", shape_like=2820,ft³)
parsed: 1345.22,ft³
